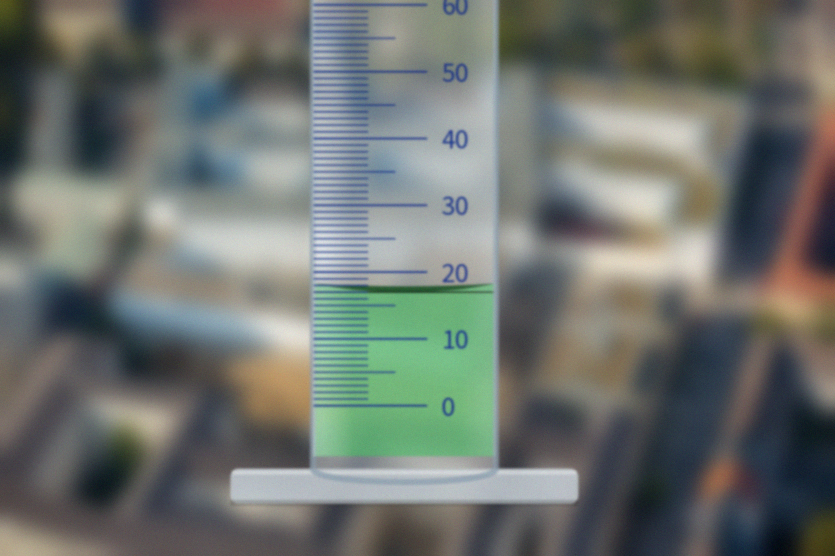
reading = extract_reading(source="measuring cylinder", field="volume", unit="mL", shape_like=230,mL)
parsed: 17,mL
